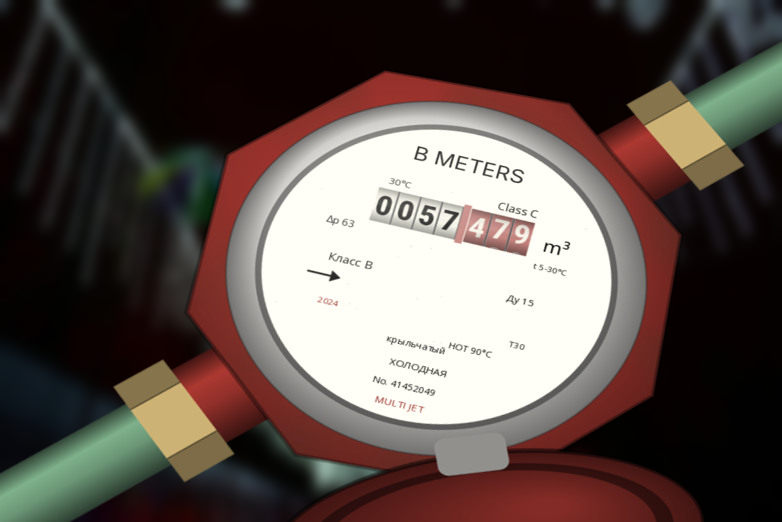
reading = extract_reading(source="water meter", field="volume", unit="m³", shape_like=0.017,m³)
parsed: 57.479,m³
